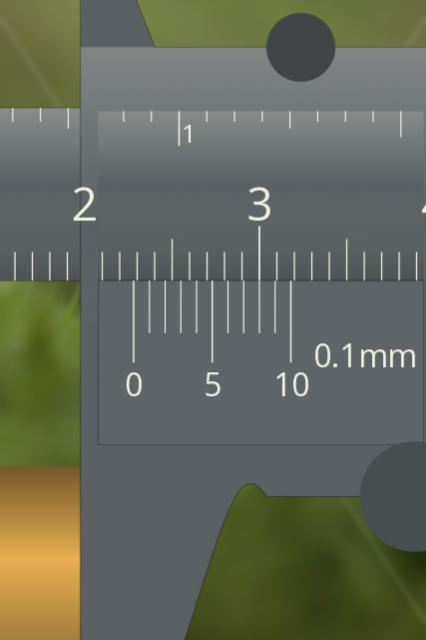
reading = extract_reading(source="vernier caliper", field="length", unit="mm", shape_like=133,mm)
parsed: 22.8,mm
